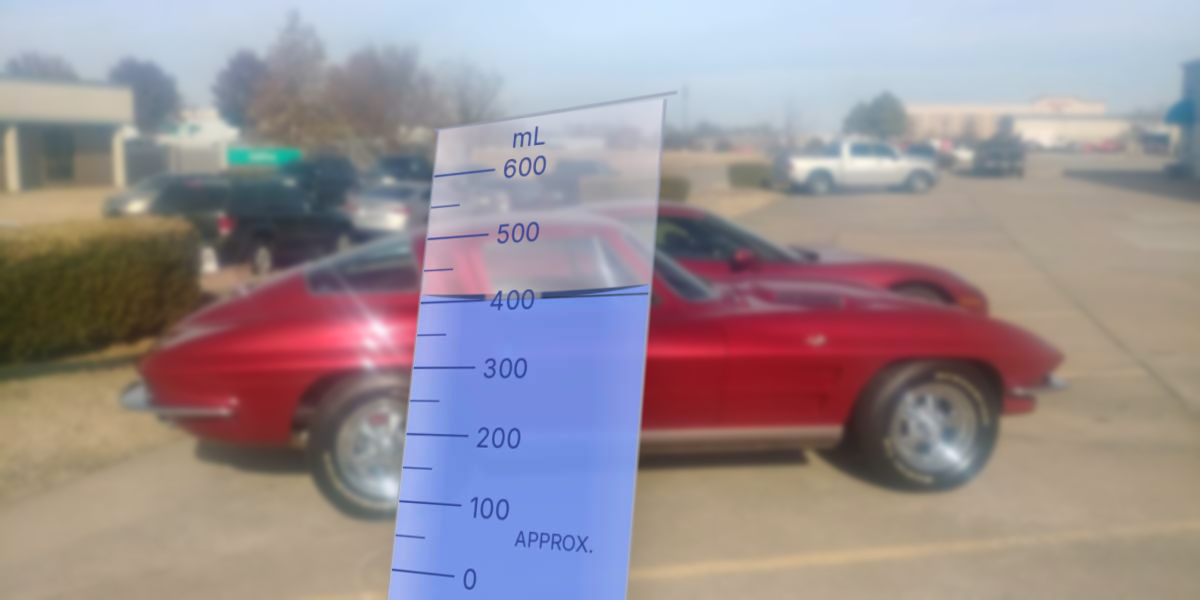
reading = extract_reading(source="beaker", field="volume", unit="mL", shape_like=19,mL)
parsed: 400,mL
